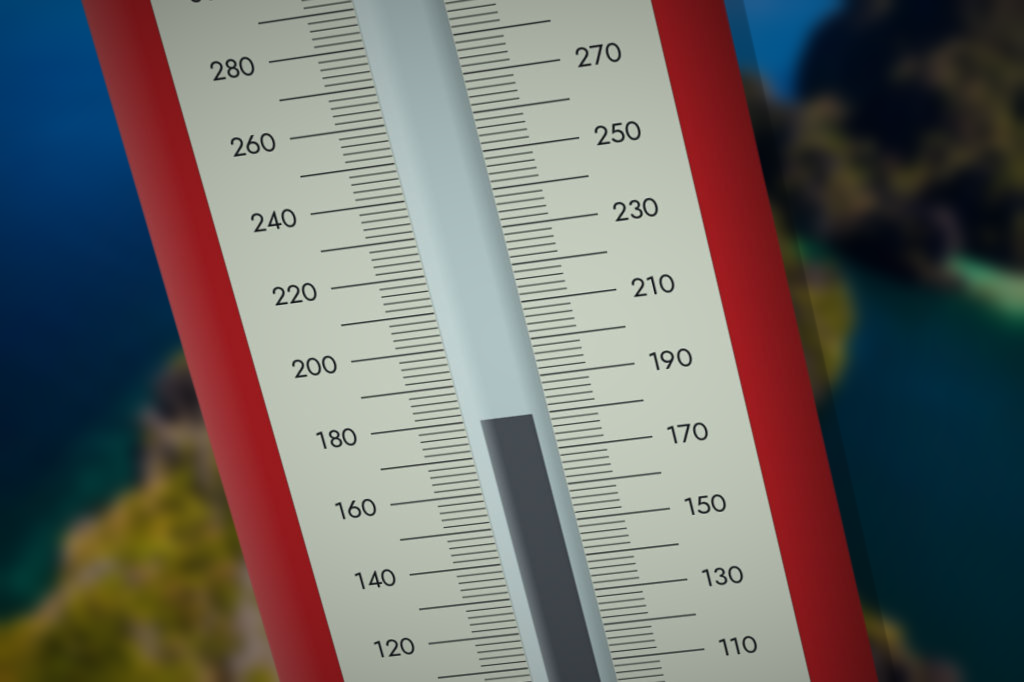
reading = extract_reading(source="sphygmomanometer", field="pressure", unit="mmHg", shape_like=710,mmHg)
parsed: 180,mmHg
